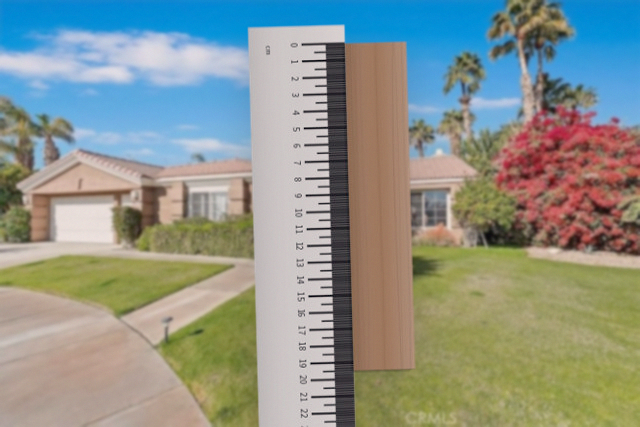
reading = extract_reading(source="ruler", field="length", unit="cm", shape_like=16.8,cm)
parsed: 19.5,cm
